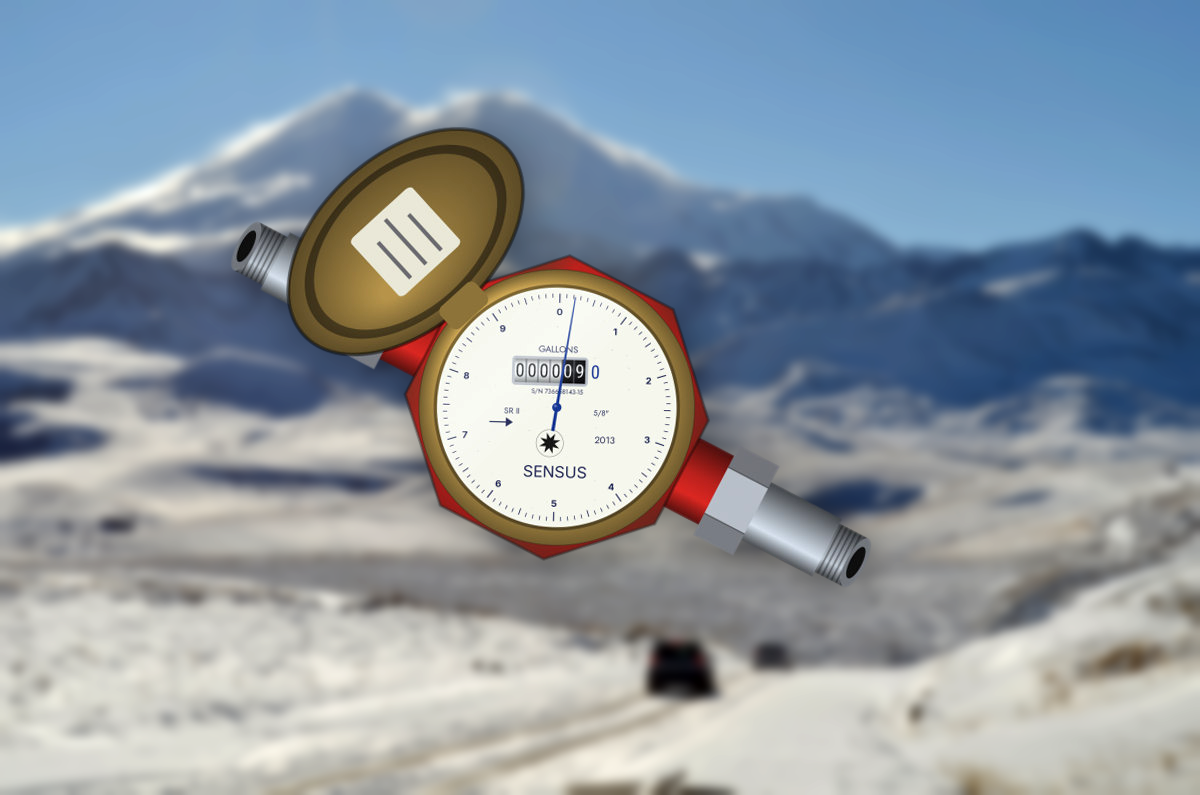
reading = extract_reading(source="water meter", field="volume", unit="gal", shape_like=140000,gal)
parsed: 90.2,gal
